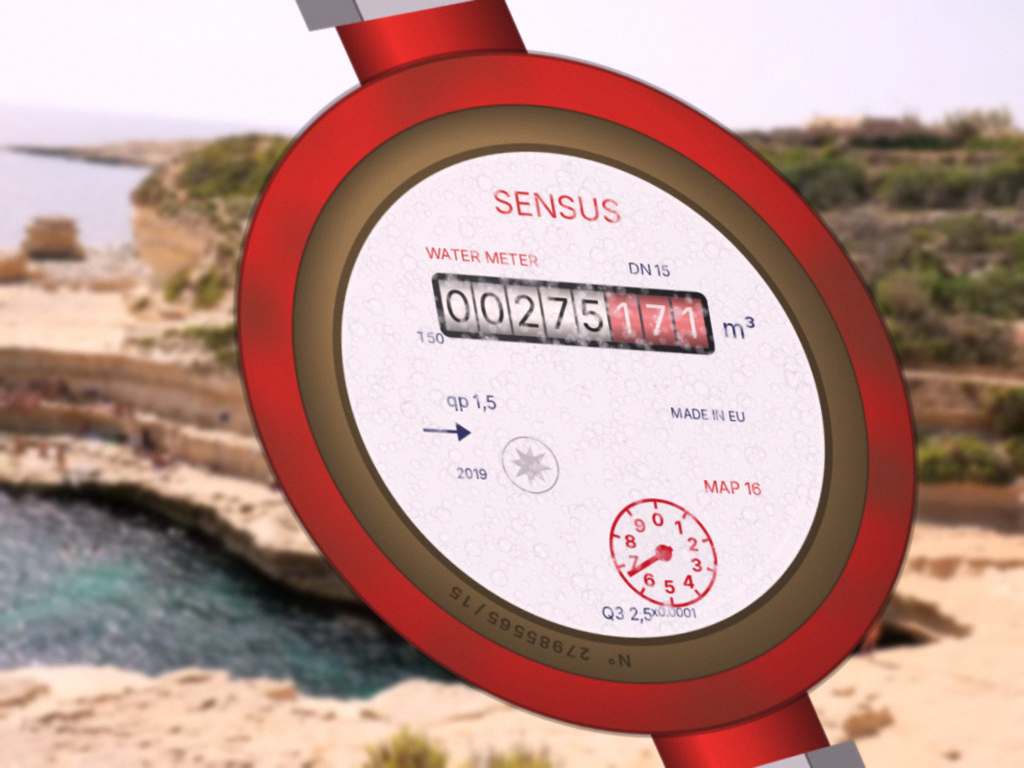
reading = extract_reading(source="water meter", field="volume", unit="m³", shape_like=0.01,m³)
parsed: 275.1716,m³
